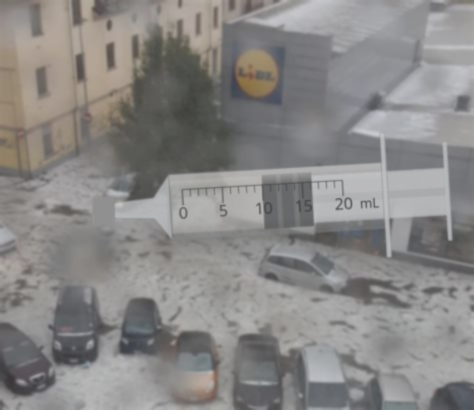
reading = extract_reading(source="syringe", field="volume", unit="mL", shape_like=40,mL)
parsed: 10,mL
